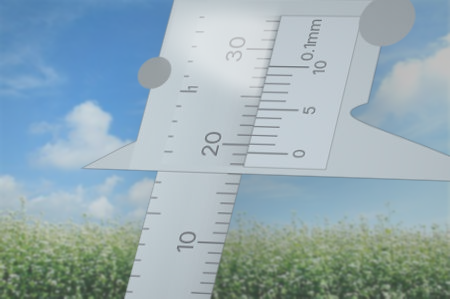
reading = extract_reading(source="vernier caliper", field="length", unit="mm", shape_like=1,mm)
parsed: 19.2,mm
